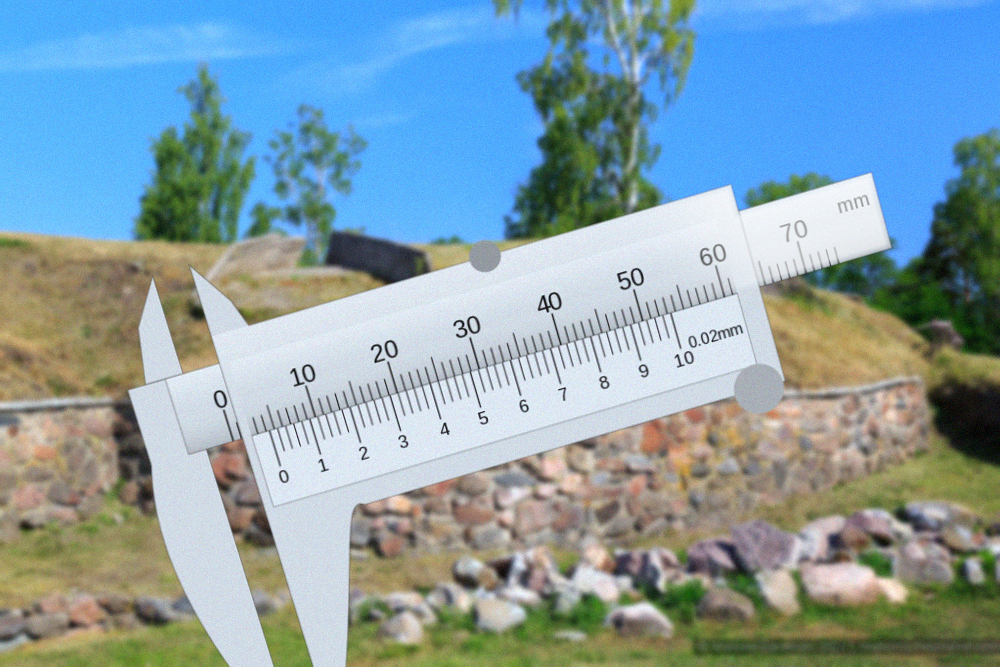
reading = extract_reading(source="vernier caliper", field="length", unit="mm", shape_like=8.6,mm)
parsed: 4.4,mm
